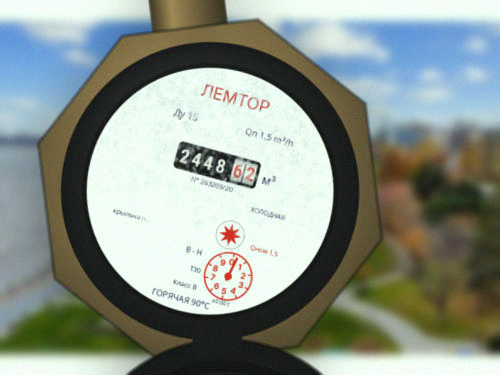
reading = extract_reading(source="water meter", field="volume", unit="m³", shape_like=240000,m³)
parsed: 2448.620,m³
